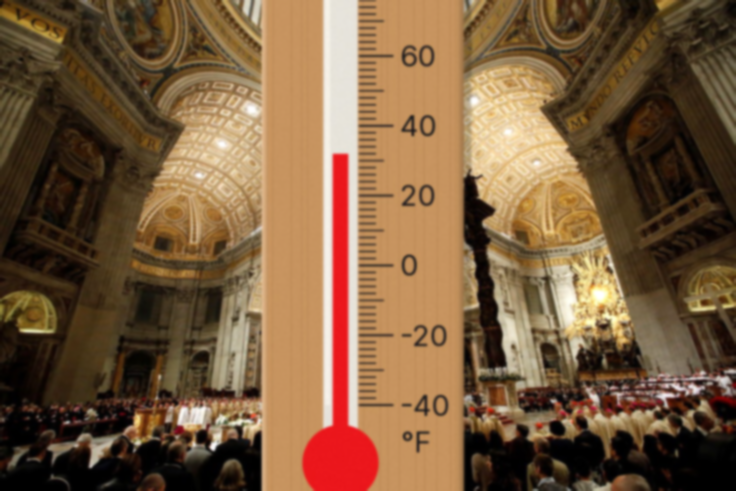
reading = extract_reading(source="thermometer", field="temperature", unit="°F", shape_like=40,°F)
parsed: 32,°F
